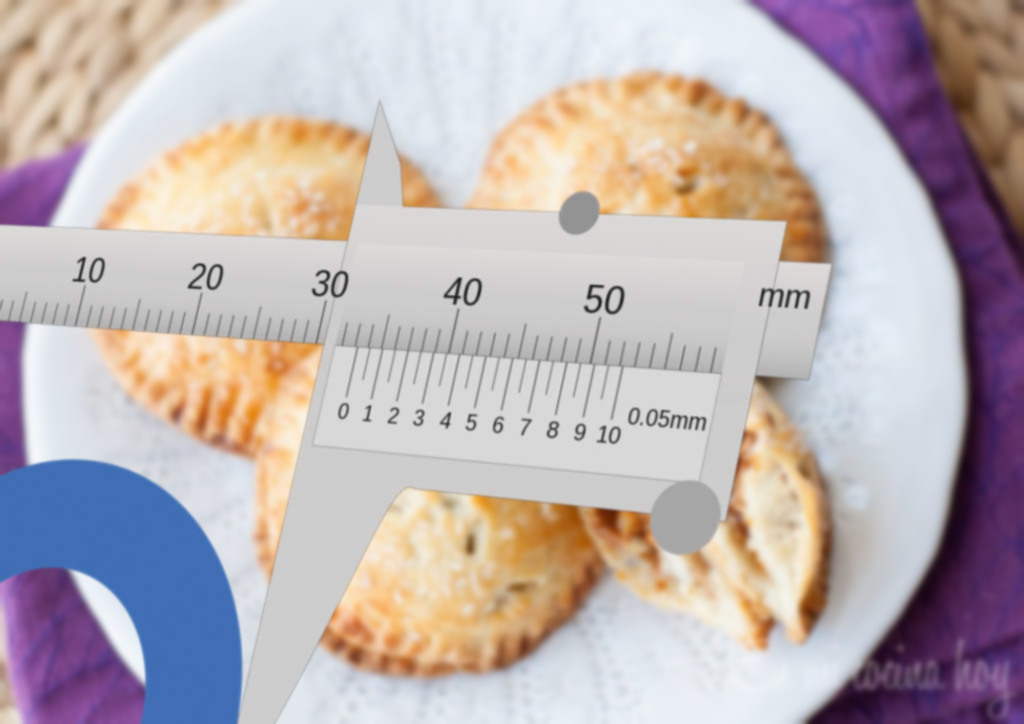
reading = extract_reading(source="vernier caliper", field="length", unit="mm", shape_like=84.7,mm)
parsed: 33.2,mm
